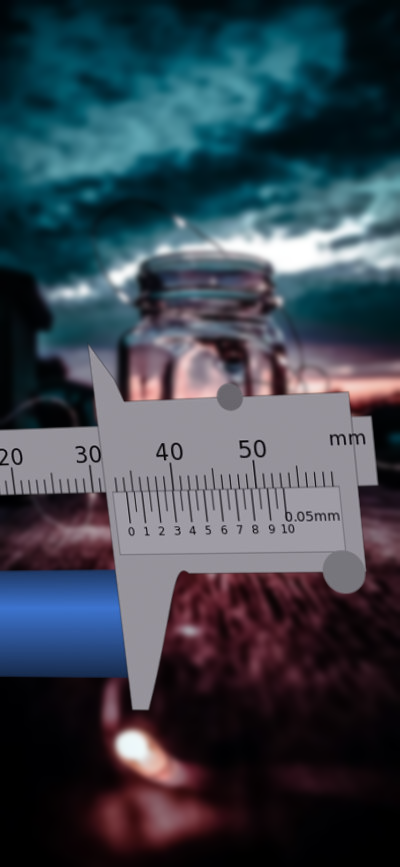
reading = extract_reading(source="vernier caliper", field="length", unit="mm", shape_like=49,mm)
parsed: 34.2,mm
